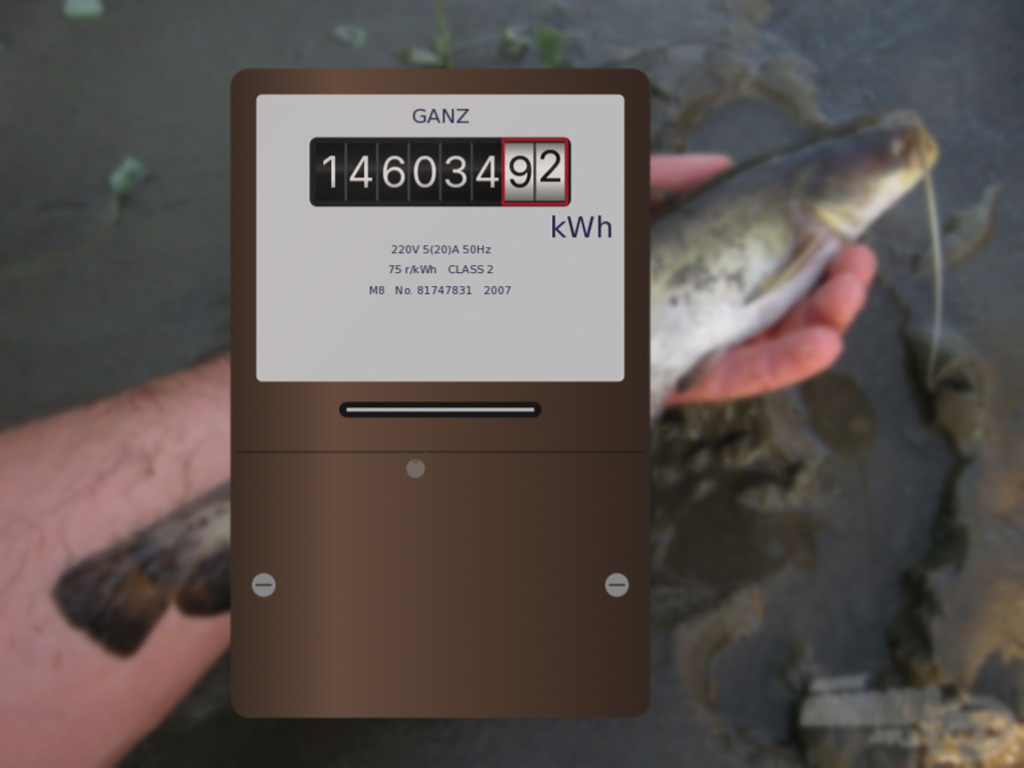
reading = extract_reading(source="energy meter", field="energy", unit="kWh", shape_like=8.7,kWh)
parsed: 146034.92,kWh
